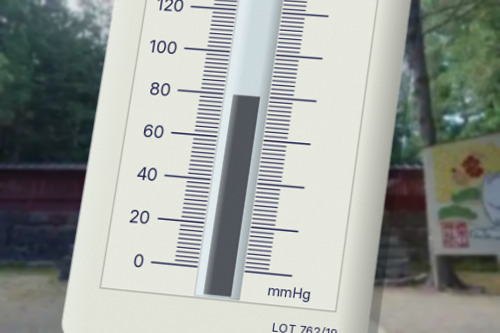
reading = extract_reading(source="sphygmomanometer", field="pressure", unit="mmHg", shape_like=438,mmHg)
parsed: 80,mmHg
